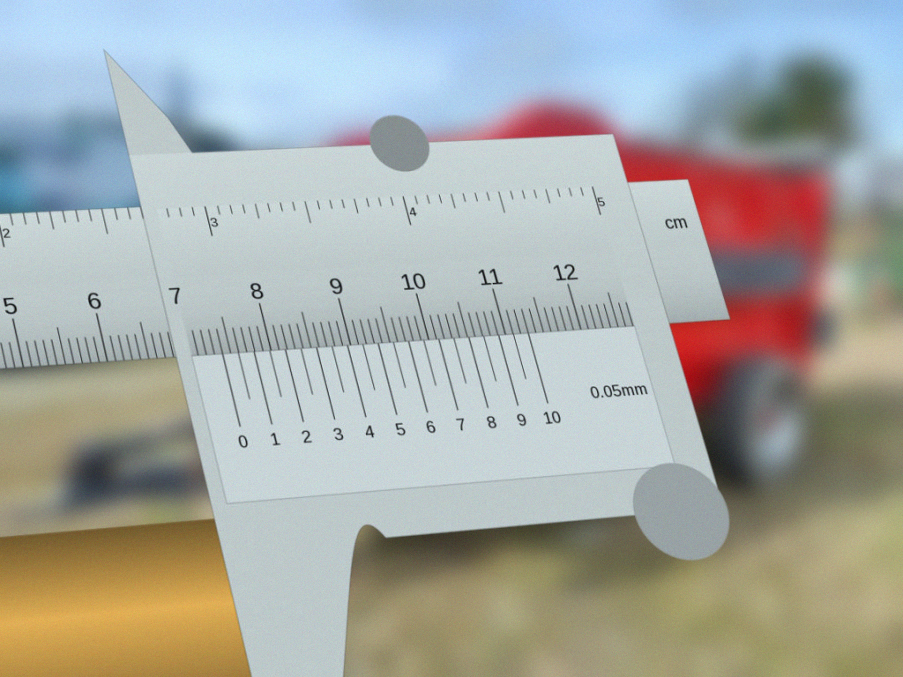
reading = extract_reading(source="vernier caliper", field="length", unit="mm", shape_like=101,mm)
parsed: 74.0,mm
